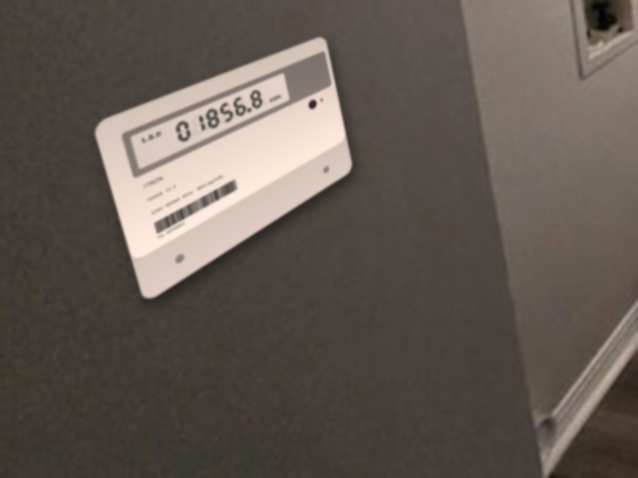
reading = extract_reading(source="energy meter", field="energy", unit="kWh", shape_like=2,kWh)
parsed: 1856.8,kWh
